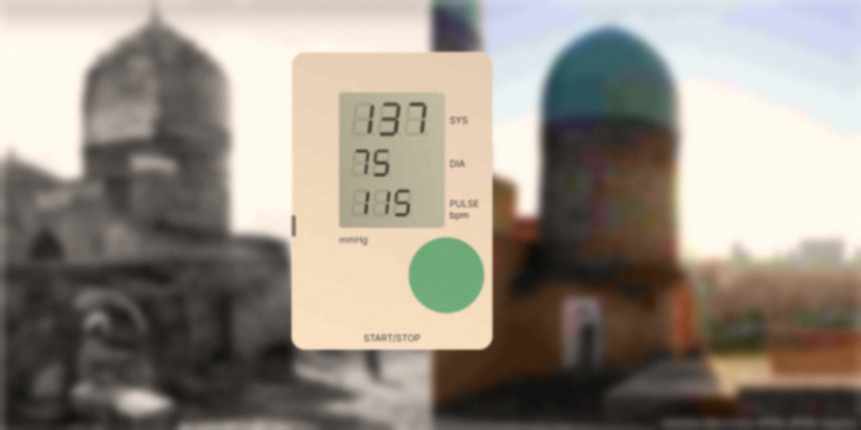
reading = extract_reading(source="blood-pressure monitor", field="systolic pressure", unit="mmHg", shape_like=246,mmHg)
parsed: 137,mmHg
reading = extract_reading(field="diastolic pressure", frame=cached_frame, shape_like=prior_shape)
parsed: 75,mmHg
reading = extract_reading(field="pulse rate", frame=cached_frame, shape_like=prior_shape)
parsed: 115,bpm
